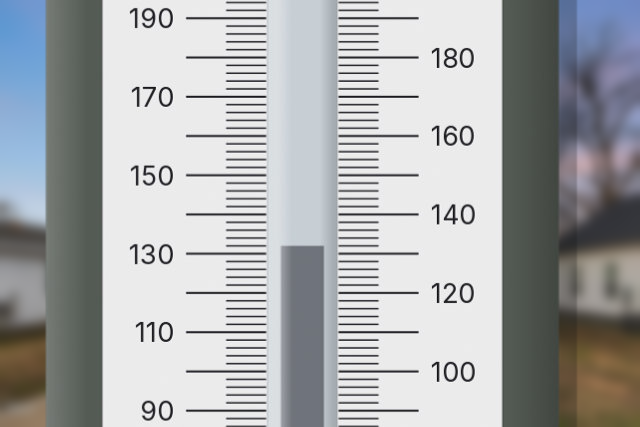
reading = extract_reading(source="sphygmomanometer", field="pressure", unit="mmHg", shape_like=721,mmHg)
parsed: 132,mmHg
